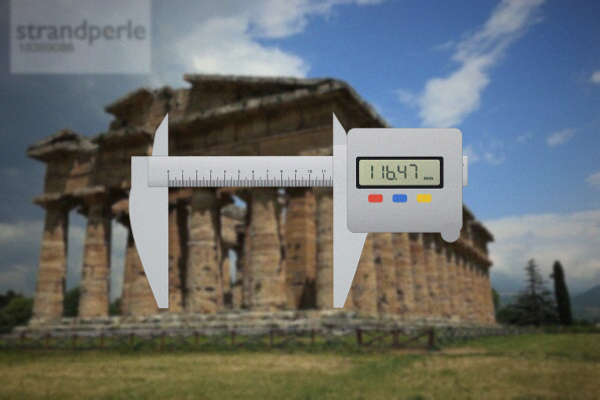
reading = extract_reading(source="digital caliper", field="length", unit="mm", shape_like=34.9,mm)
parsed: 116.47,mm
